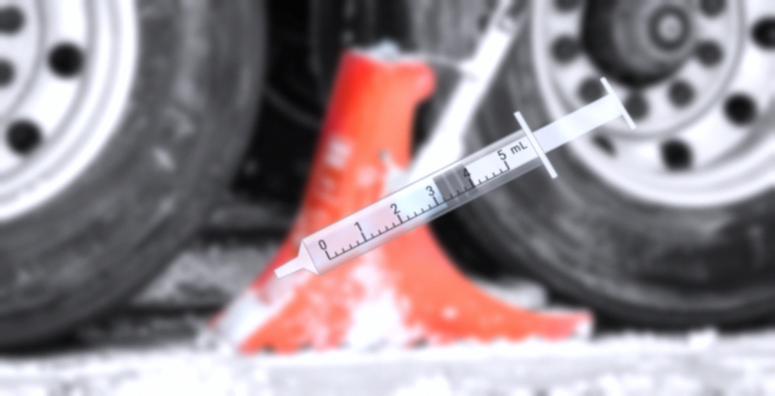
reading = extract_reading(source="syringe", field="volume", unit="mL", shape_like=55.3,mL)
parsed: 3.2,mL
